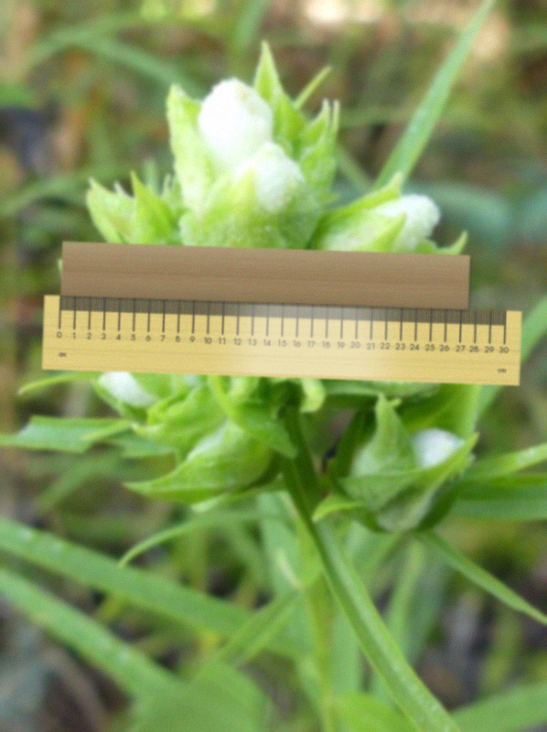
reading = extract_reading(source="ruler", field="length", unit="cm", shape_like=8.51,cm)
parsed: 27.5,cm
